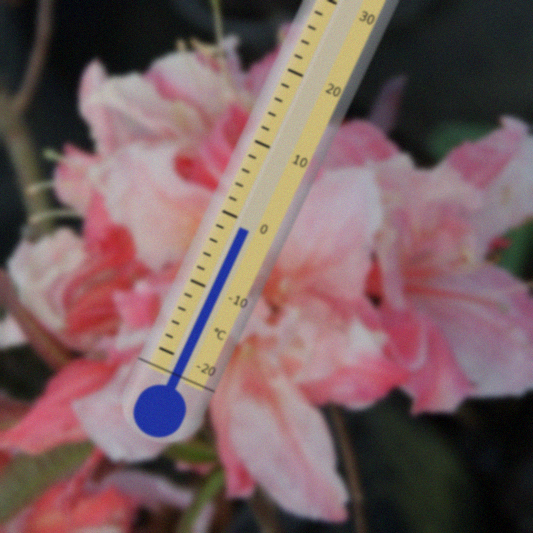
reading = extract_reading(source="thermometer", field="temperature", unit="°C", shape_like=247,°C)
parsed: -1,°C
